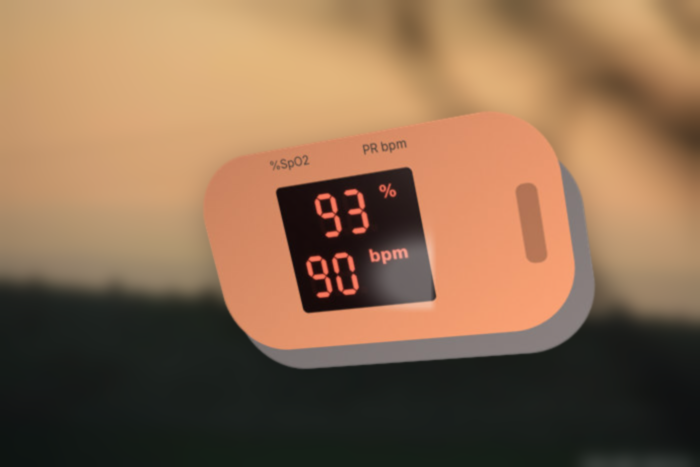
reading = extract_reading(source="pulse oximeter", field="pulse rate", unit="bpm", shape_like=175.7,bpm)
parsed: 90,bpm
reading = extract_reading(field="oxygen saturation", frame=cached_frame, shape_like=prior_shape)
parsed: 93,%
